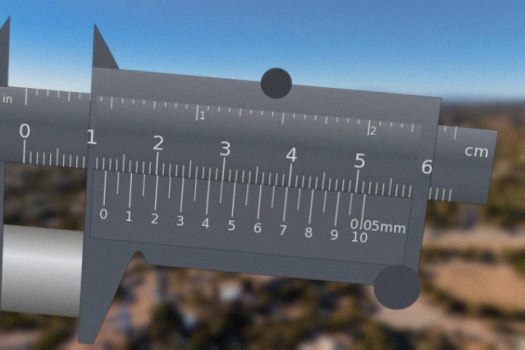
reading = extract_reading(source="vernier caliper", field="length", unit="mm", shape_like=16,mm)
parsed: 12.4,mm
